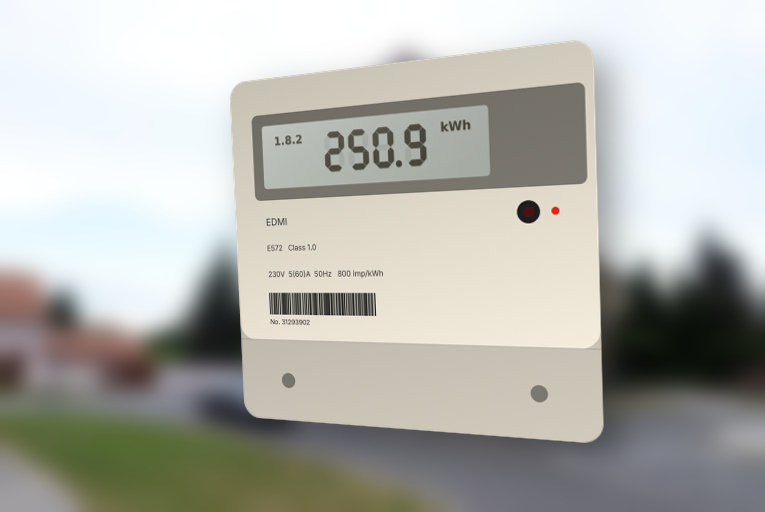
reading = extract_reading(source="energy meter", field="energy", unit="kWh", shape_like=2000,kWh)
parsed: 250.9,kWh
